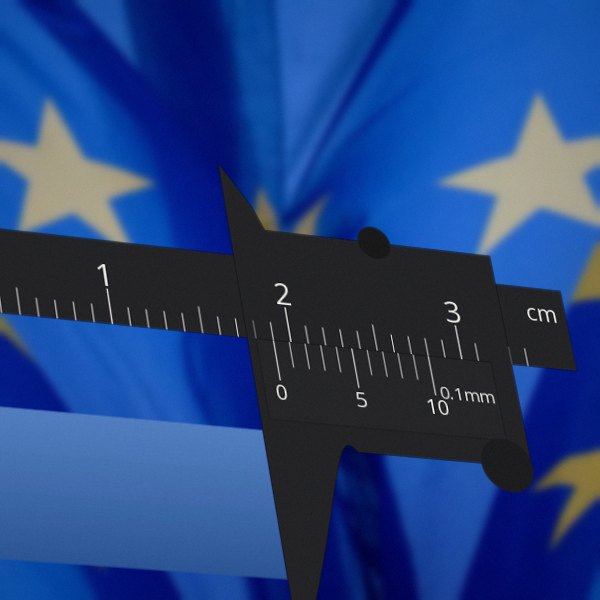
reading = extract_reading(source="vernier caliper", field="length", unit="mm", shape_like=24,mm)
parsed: 19.0,mm
